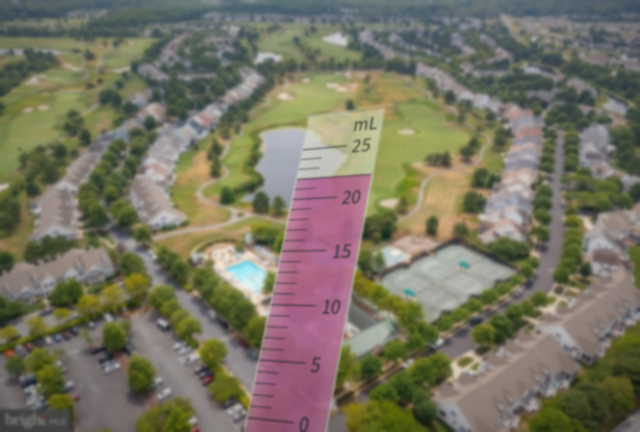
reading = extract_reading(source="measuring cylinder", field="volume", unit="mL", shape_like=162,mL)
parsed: 22,mL
